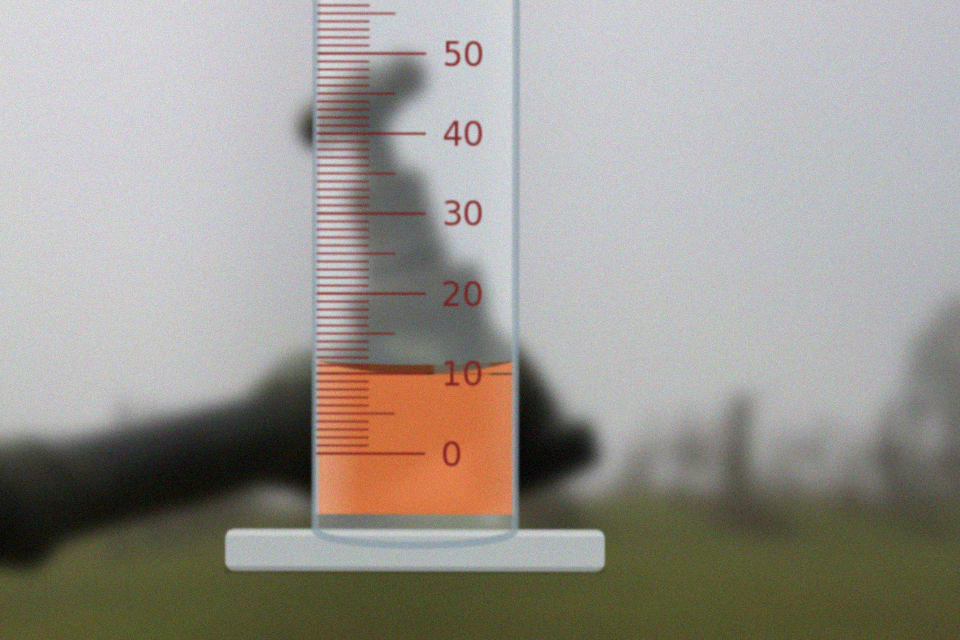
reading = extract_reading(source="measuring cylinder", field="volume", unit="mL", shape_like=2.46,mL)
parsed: 10,mL
